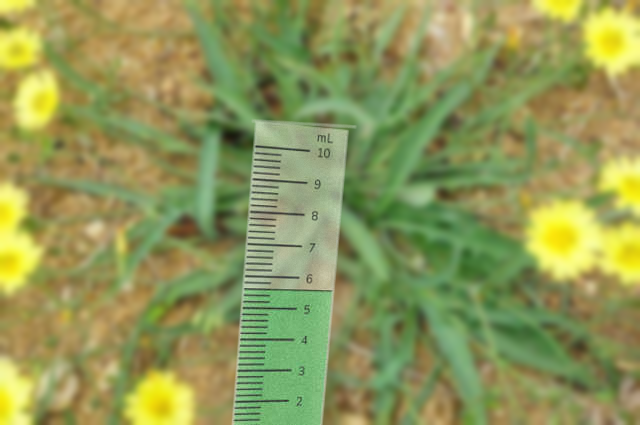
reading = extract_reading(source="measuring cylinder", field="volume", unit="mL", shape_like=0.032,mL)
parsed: 5.6,mL
